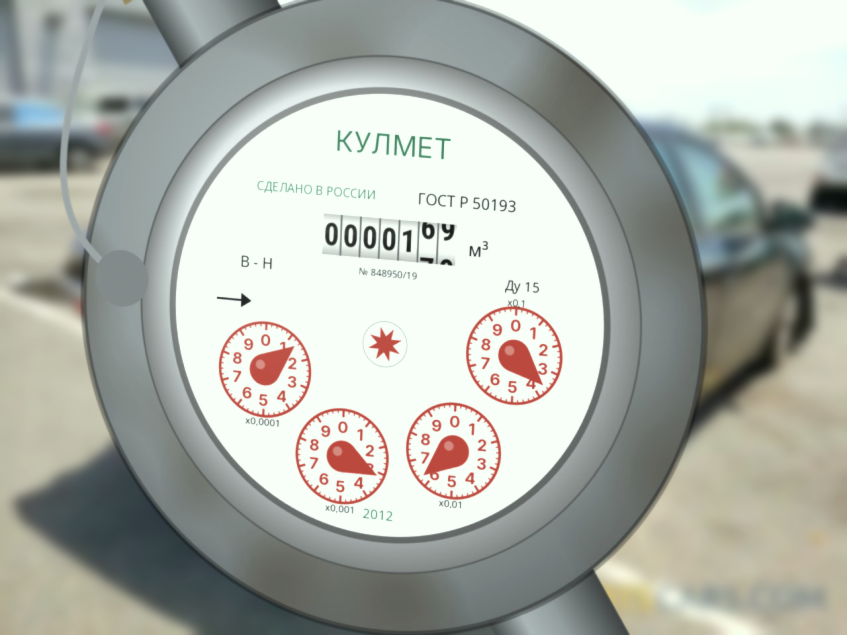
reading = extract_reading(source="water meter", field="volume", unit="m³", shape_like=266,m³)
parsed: 169.3631,m³
